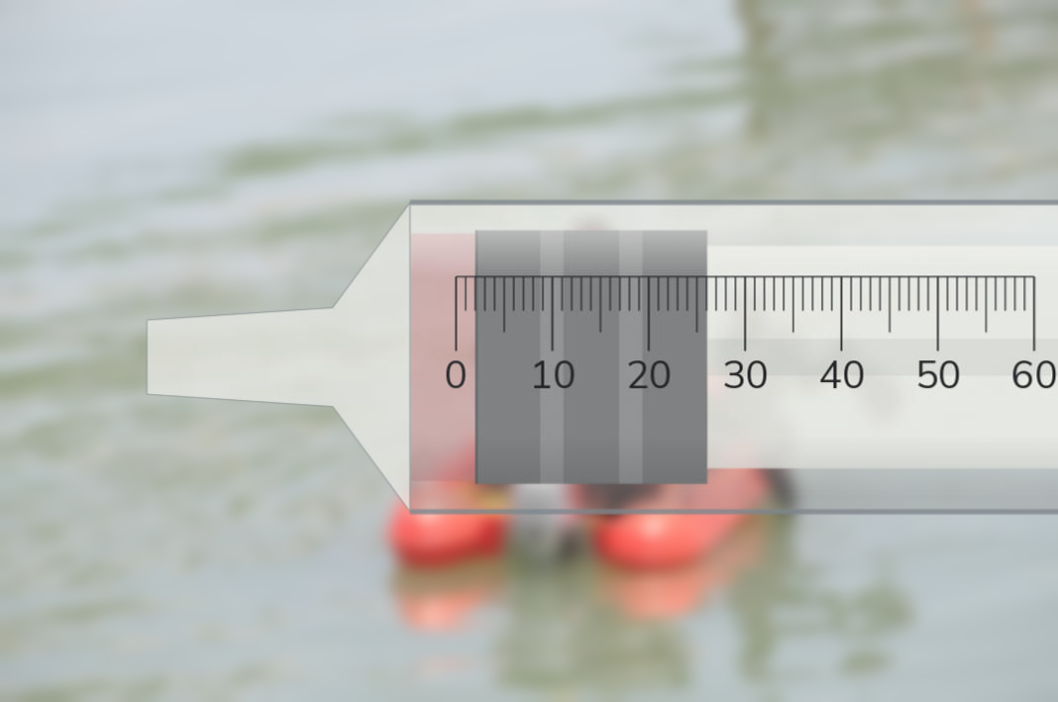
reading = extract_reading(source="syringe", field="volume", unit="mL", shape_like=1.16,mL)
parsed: 2,mL
